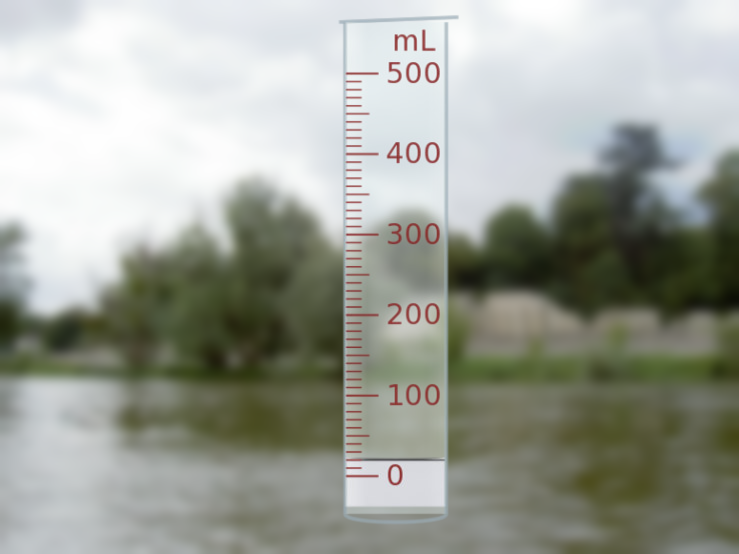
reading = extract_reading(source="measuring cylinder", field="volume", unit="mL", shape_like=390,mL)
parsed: 20,mL
